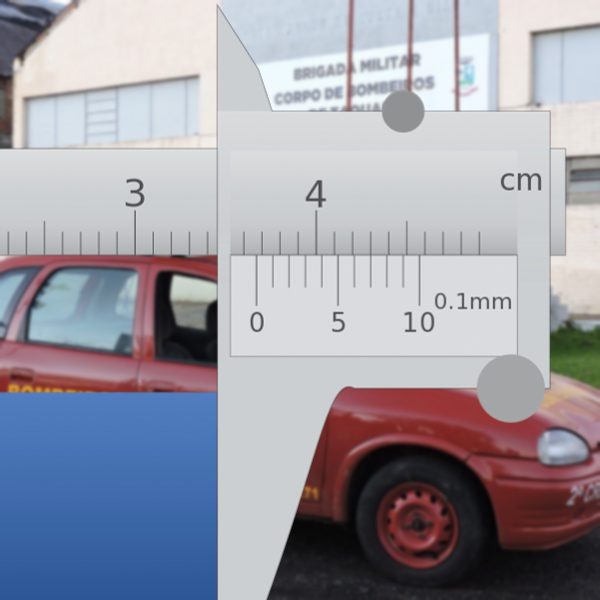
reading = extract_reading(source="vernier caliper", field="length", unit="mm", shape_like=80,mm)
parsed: 36.7,mm
